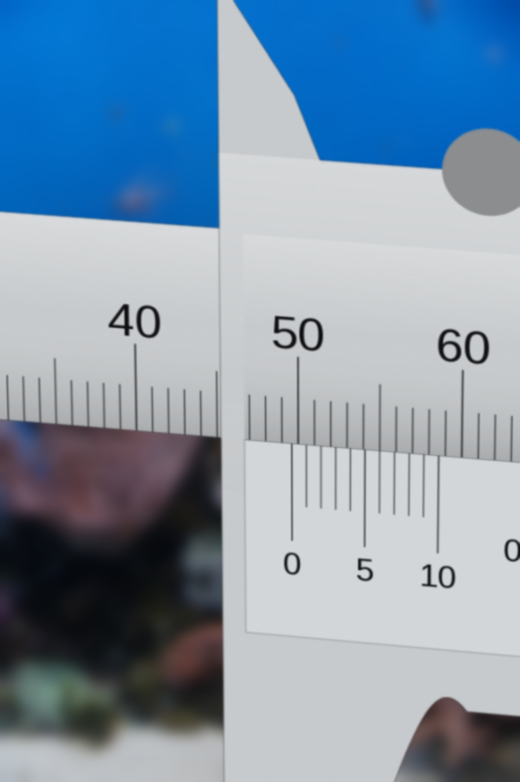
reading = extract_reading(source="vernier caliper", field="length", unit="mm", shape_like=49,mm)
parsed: 49.6,mm
